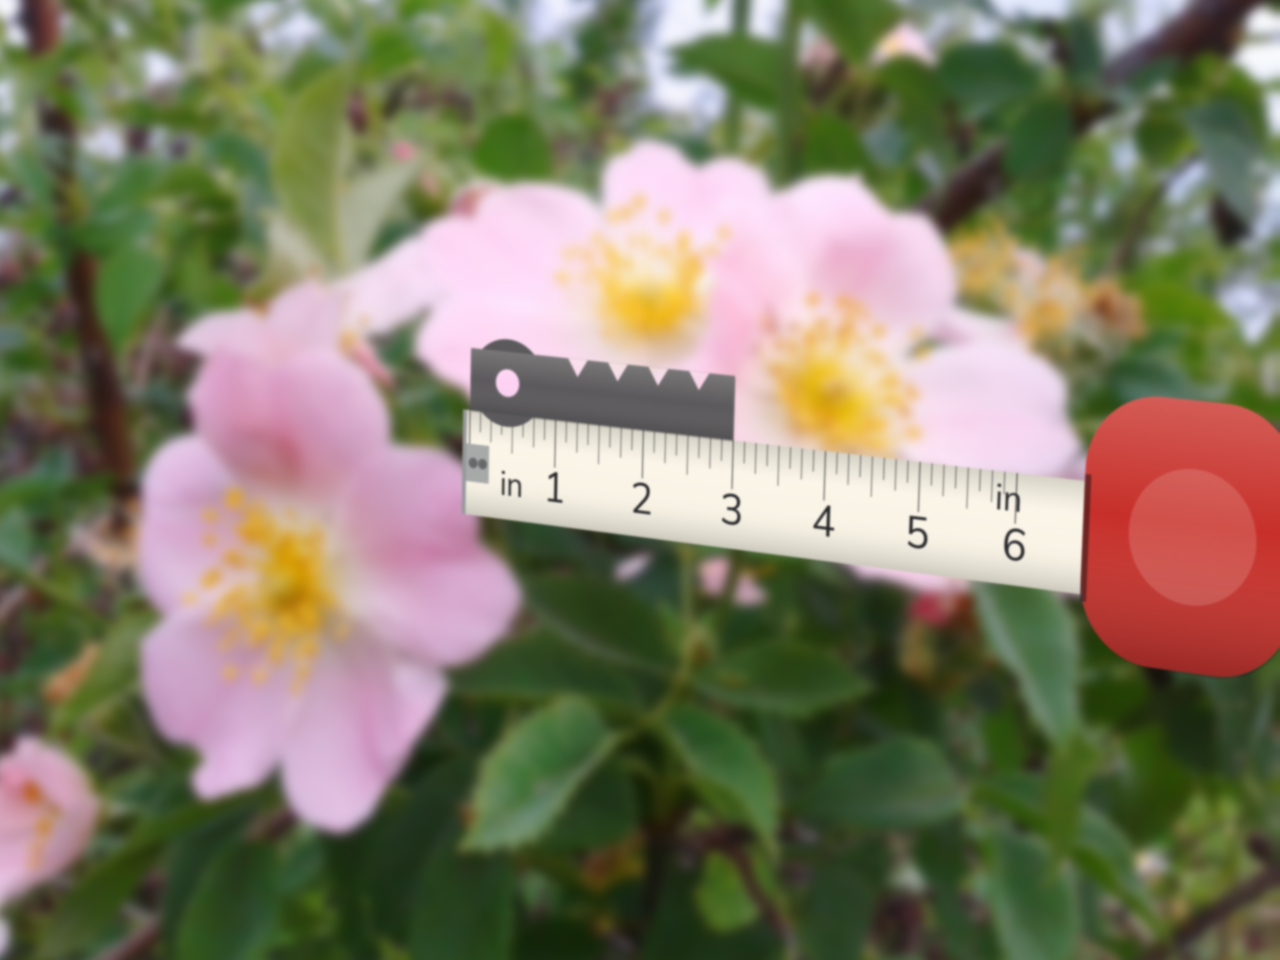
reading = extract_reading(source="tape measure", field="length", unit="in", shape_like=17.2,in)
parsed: 3,in
